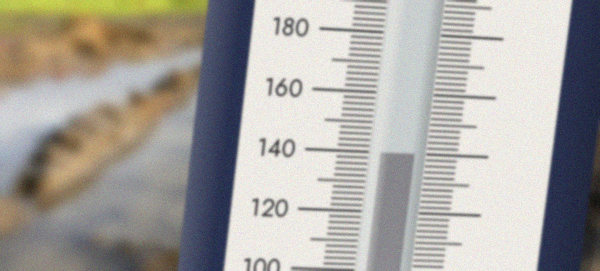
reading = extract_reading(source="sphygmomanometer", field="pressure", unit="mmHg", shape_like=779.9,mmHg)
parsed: 140,mmHg
